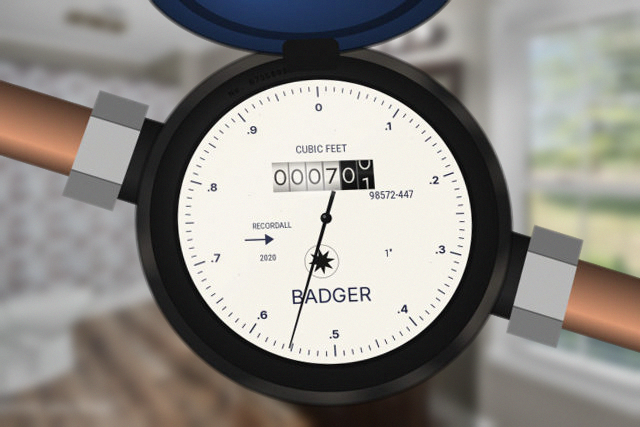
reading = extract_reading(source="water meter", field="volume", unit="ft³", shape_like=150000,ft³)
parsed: 700.55,ft³
